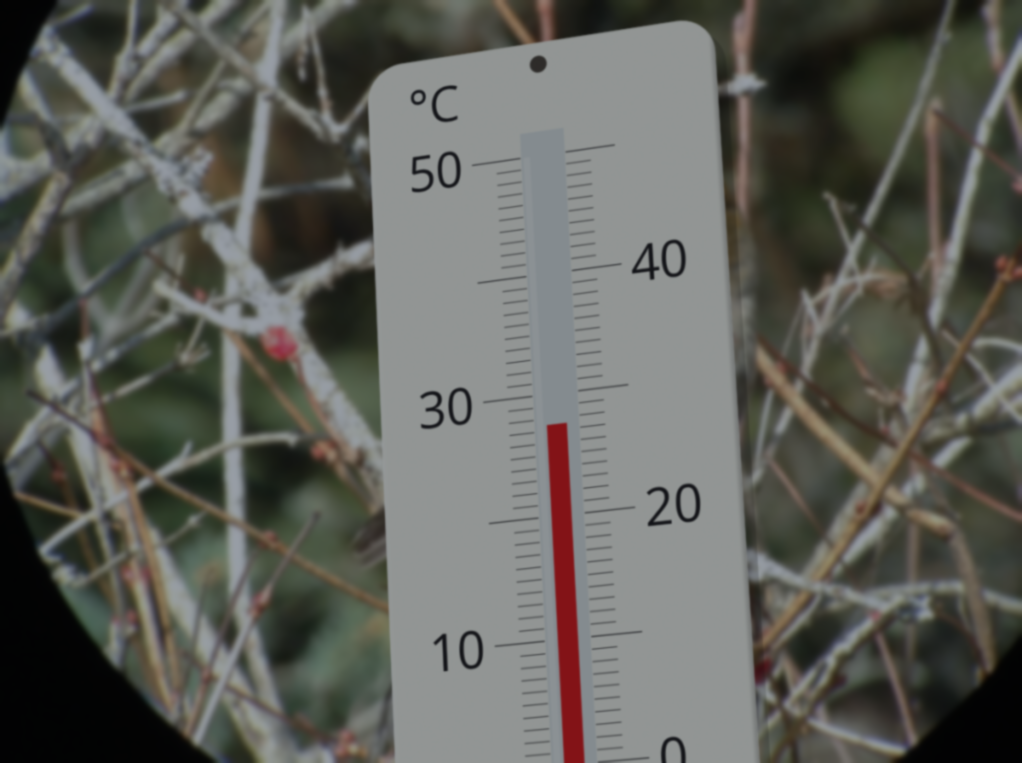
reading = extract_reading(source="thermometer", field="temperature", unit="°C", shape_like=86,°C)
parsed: 27.5,°C
